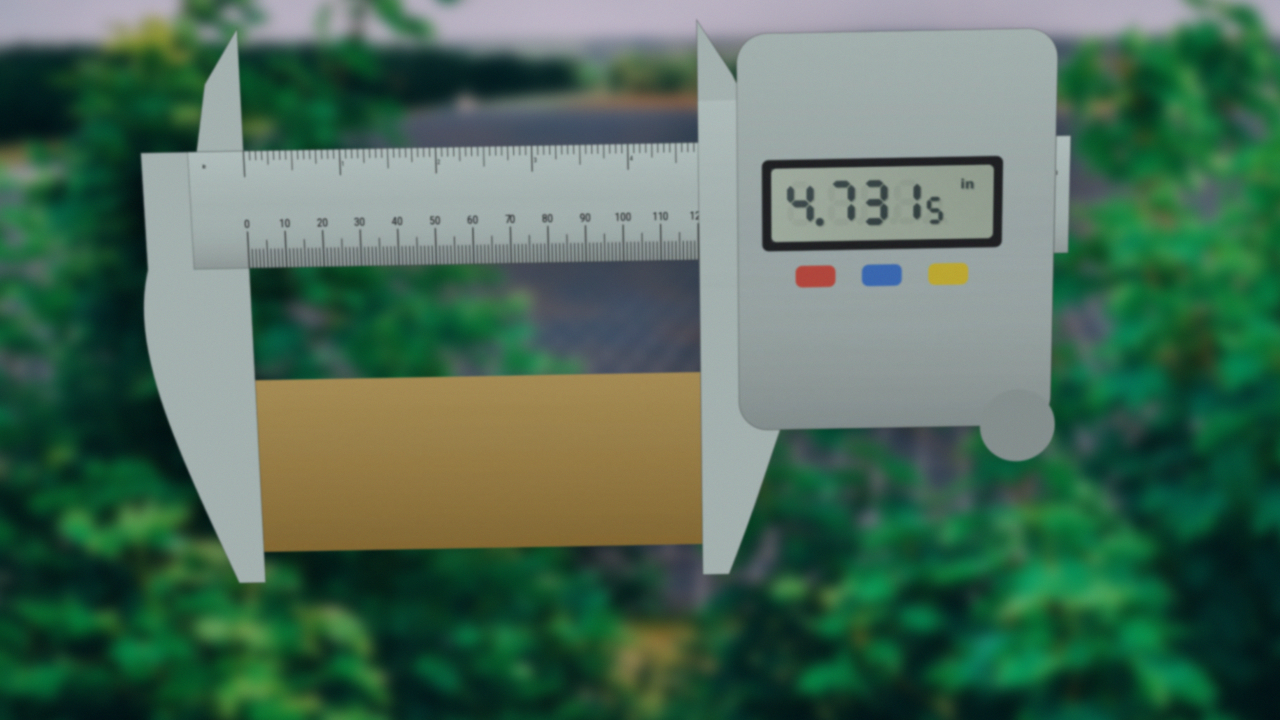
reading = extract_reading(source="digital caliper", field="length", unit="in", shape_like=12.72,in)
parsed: 4.7315,in
